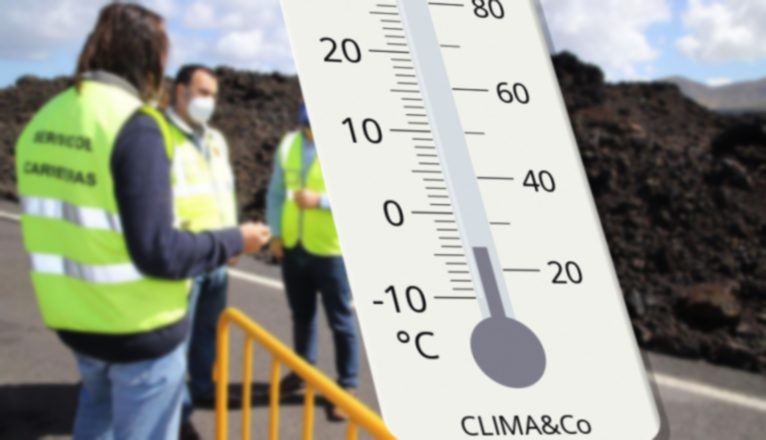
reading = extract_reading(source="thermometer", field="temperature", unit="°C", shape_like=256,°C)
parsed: -4,°C
